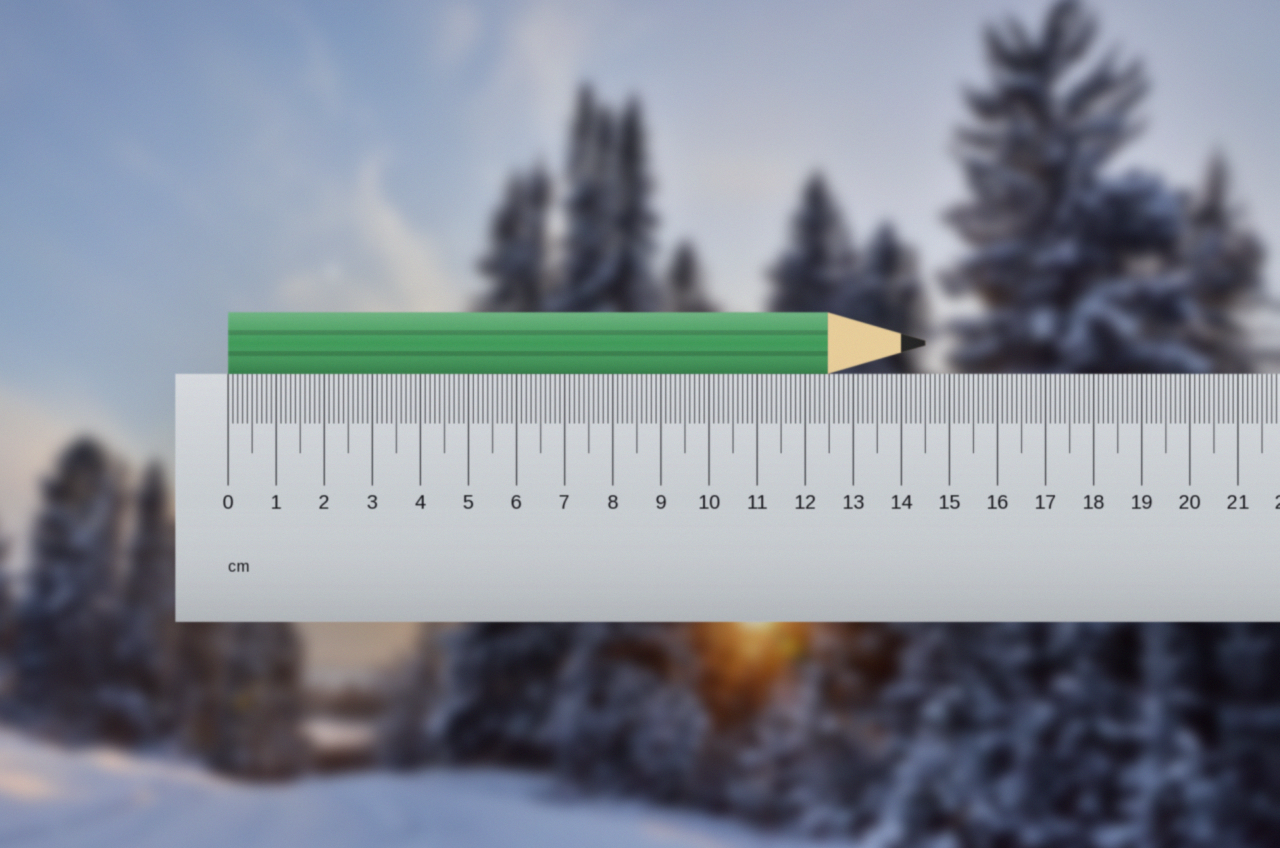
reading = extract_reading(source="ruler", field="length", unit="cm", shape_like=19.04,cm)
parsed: 14.5,cm
